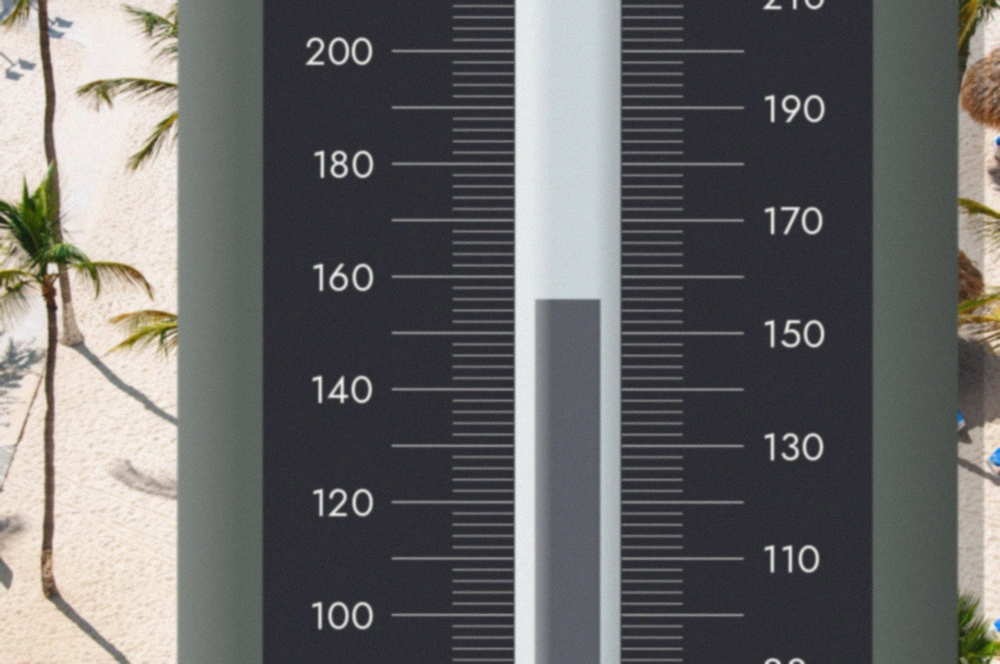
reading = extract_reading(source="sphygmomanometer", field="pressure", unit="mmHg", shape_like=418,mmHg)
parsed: 156,mmHg
